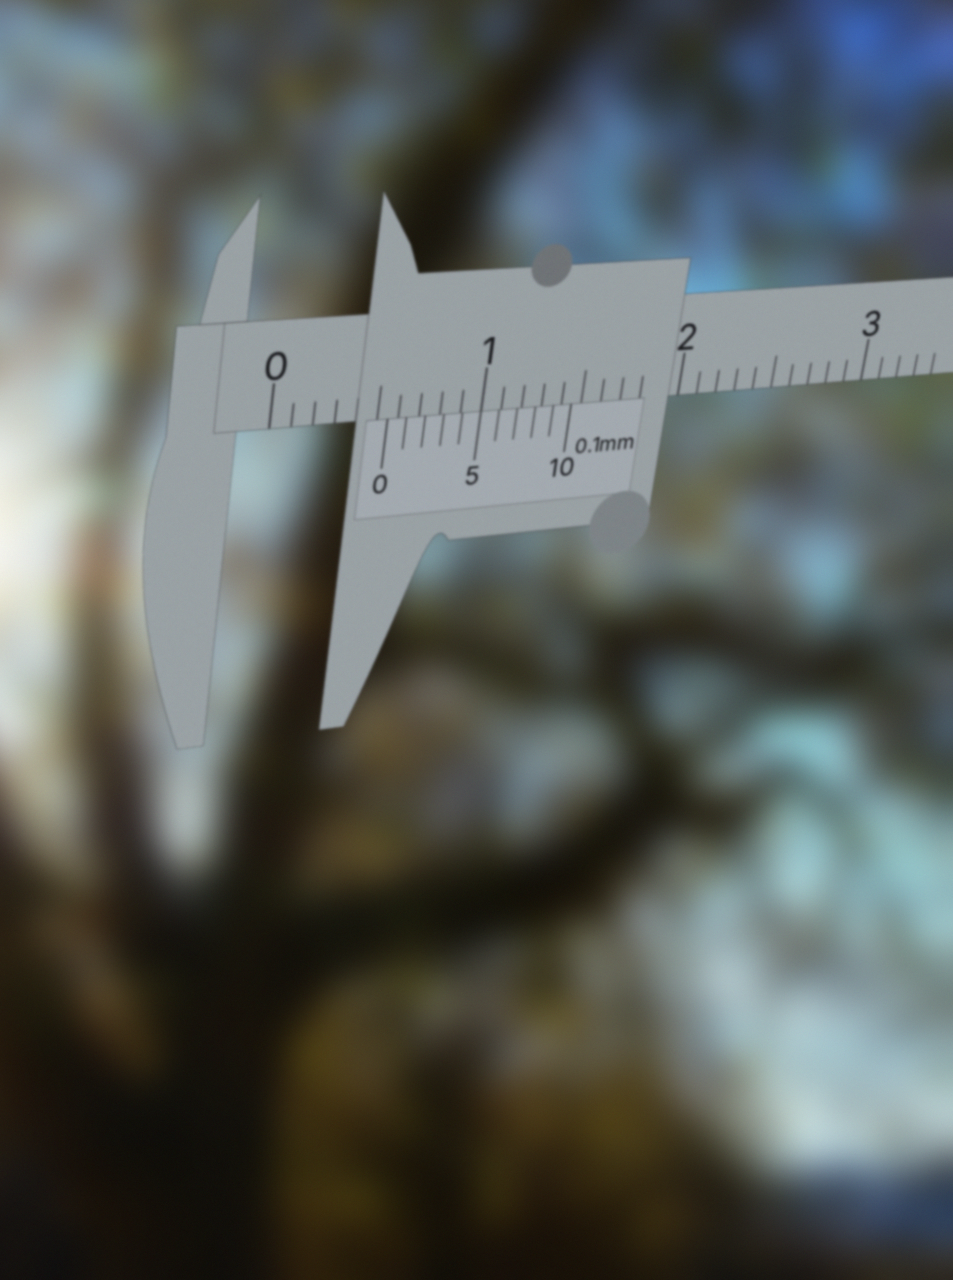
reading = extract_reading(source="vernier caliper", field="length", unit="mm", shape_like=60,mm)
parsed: 5.5,mm
